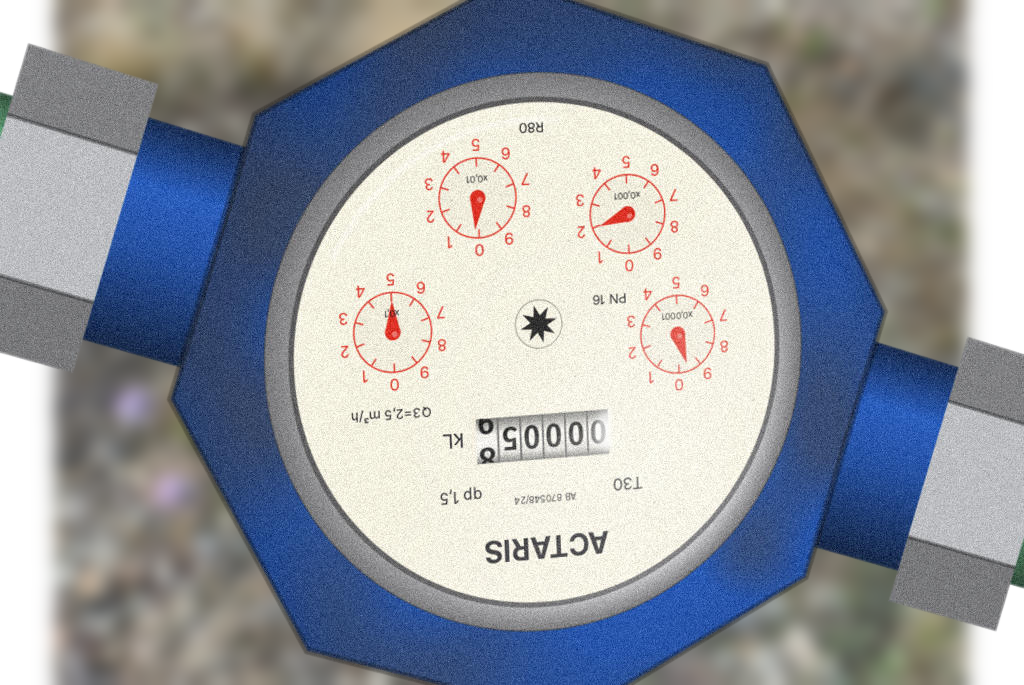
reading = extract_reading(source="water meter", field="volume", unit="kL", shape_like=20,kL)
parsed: 58.5019,kL
